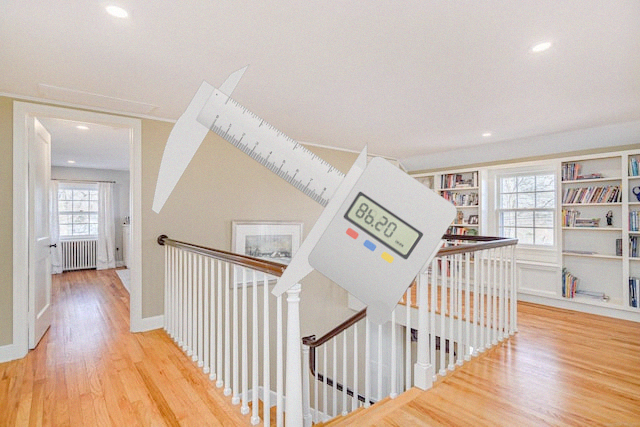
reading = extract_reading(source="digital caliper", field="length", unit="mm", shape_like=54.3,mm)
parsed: 86.20,mm
